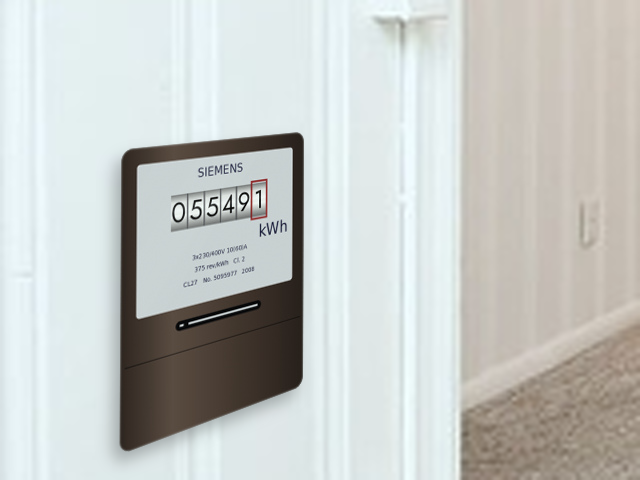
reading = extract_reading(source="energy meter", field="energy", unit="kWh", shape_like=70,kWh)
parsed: 5549.1,kWh
